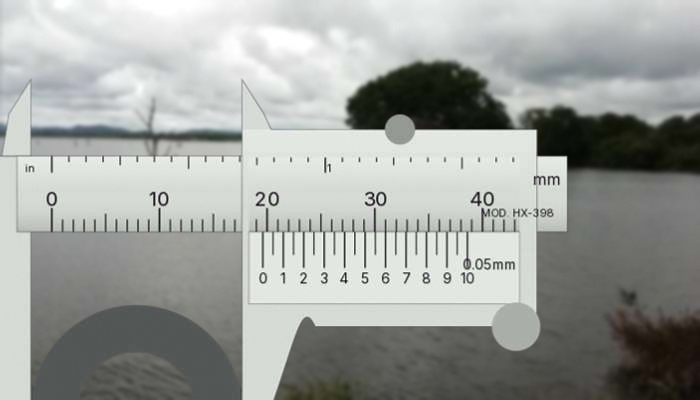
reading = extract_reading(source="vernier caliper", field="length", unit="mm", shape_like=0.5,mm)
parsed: 19.6,mm
